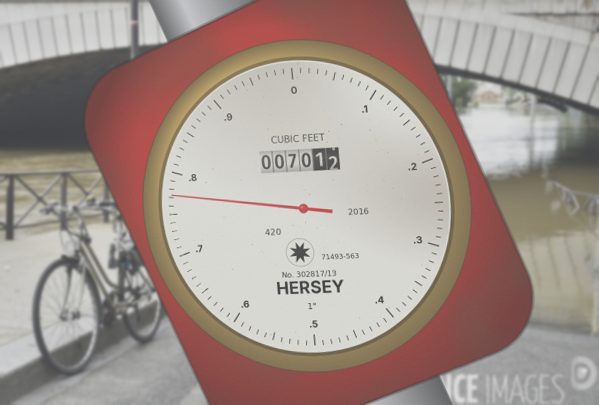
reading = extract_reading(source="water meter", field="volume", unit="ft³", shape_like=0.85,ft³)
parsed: 7011.77,ft³
